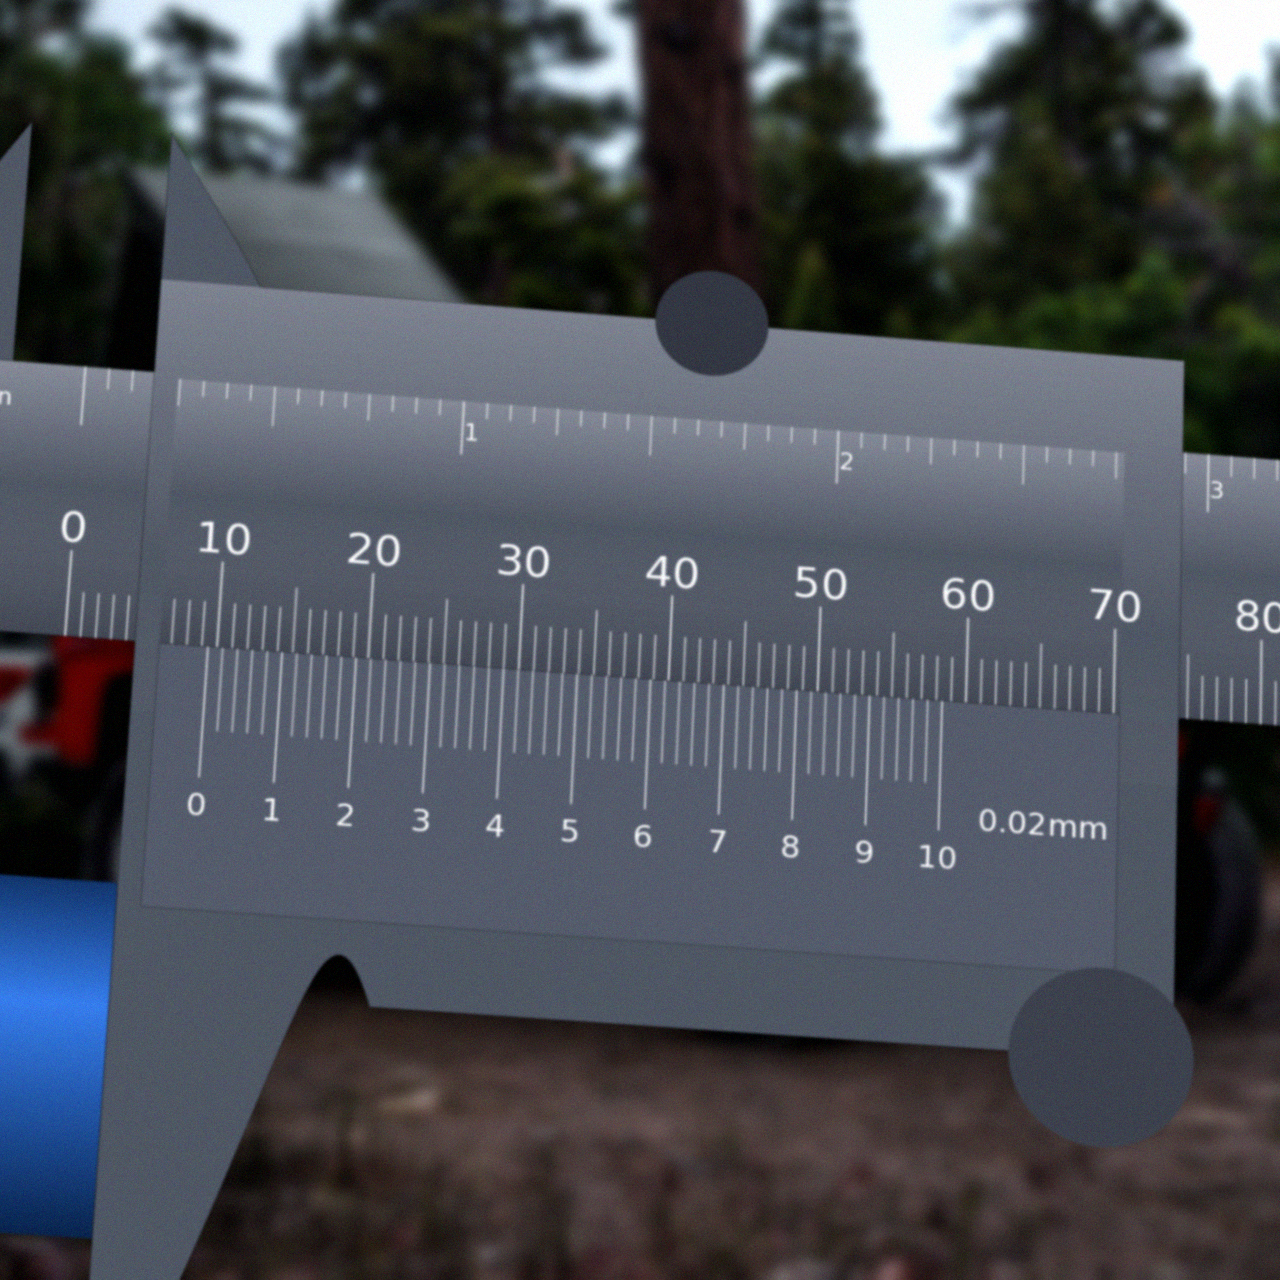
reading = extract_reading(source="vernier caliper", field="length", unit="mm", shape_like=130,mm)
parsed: 9.4,mm
